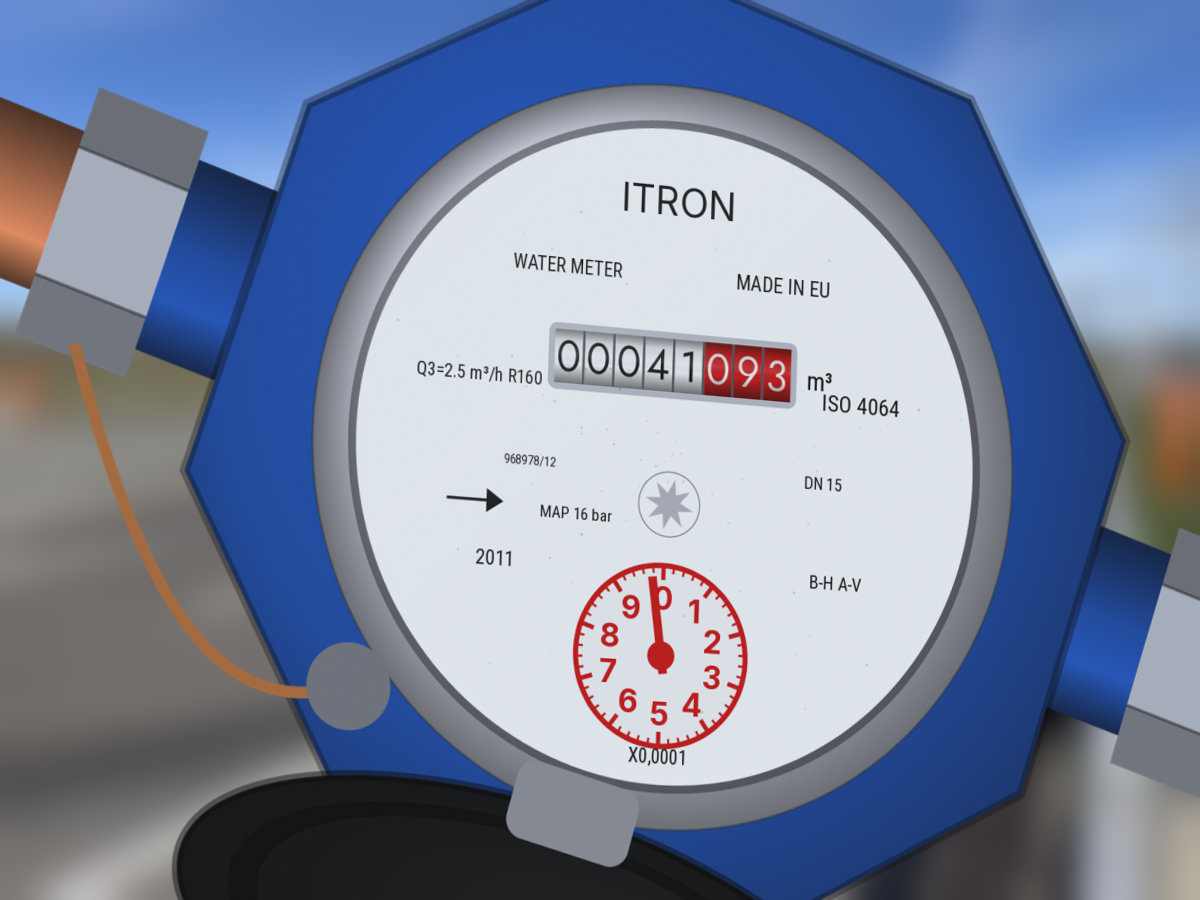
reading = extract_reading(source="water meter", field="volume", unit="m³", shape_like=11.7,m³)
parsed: 41.0929,m³
